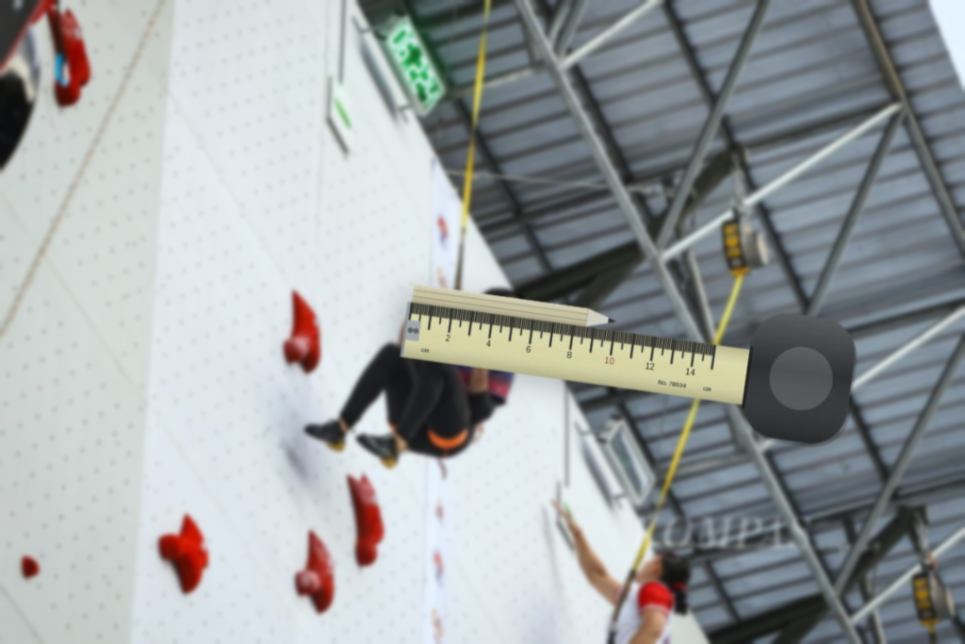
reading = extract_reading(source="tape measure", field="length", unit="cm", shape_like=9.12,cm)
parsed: 10,cm
